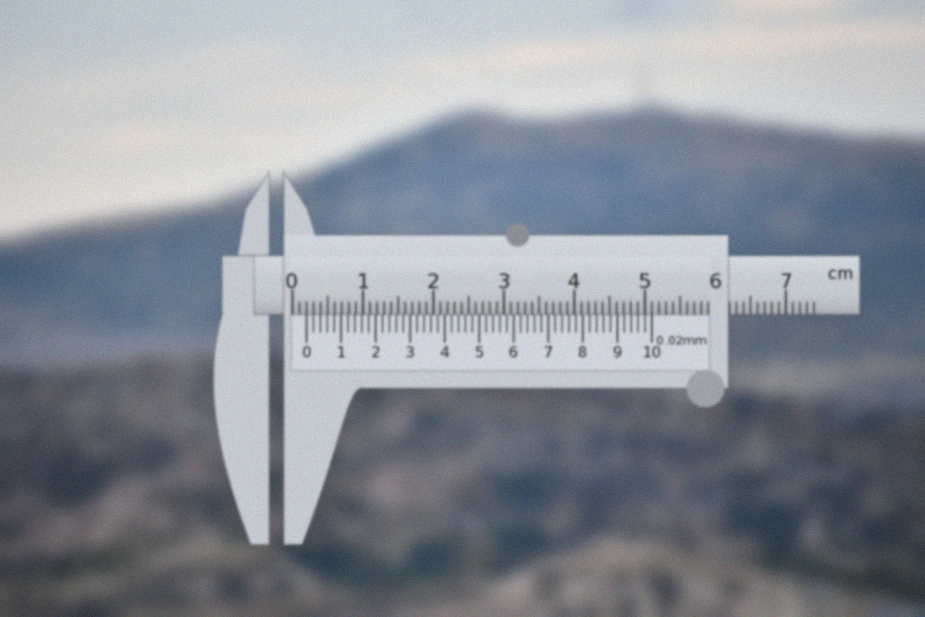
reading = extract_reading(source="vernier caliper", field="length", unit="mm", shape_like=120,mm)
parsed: 2.0,mm
